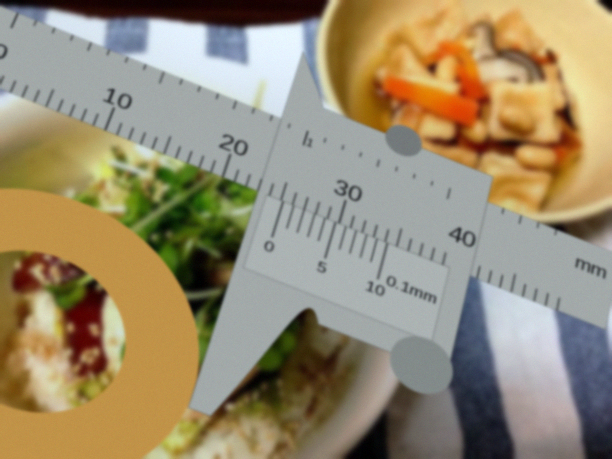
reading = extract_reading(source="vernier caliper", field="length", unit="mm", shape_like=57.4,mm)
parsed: 25.2,mm
